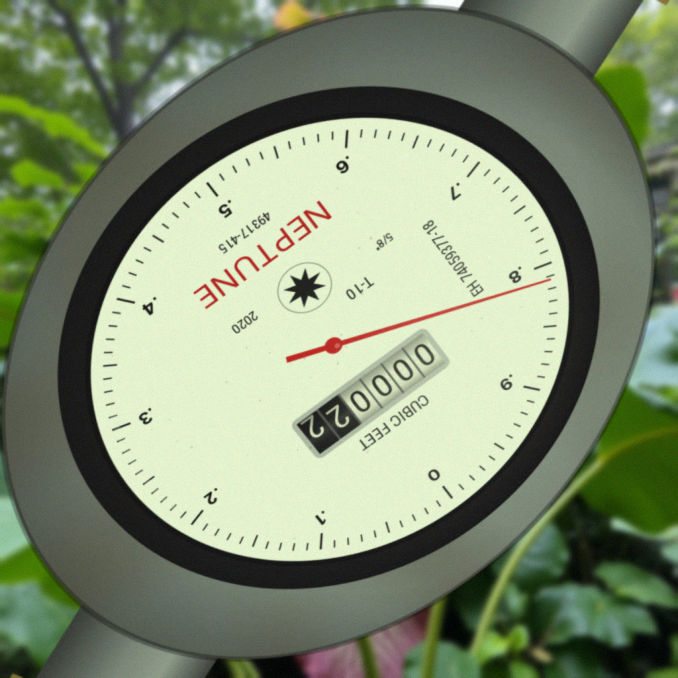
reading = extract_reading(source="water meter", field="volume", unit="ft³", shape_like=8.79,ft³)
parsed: 21.81,ft³
